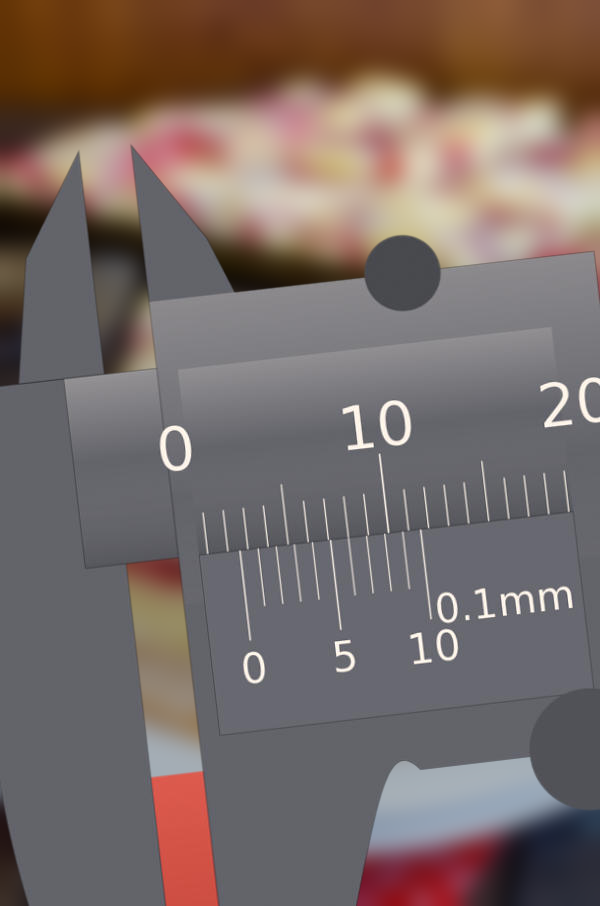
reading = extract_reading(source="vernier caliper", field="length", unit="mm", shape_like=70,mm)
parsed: 2.6,mm
